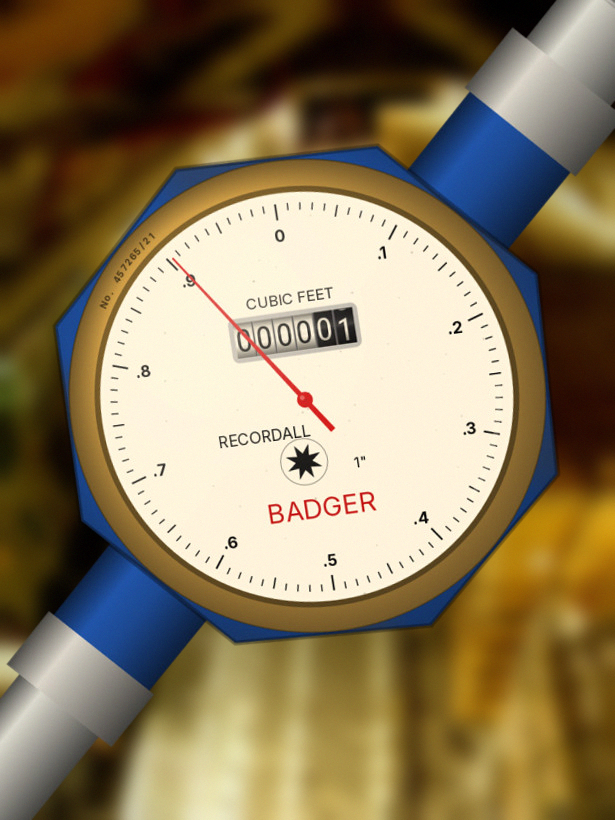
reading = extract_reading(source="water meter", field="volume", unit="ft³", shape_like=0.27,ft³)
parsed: 0.90,ft³
